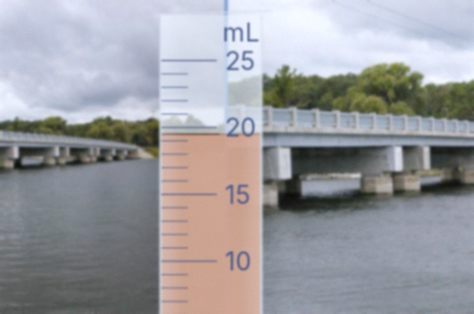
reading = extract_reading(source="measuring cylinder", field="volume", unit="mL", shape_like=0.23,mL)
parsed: 19.5,mL
